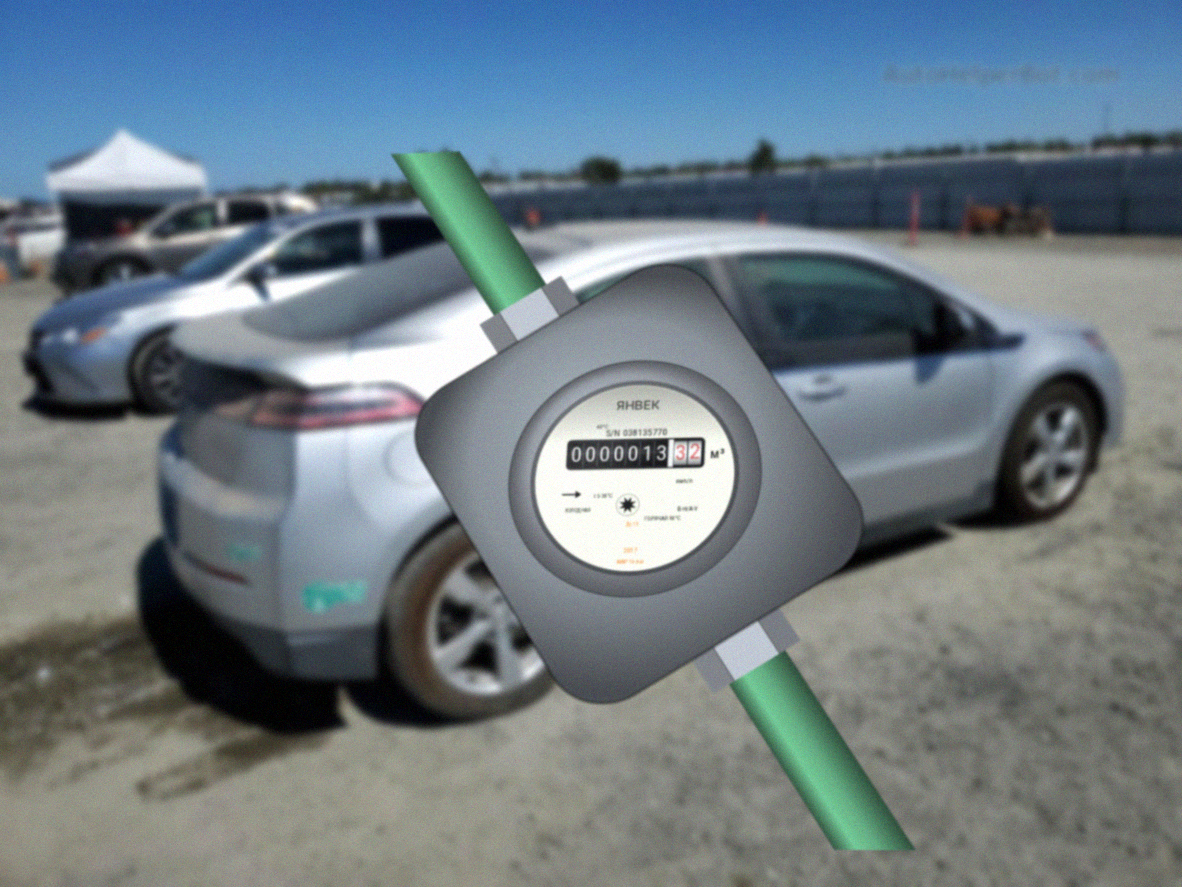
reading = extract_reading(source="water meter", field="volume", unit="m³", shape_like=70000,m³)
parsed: 13.32,m³
